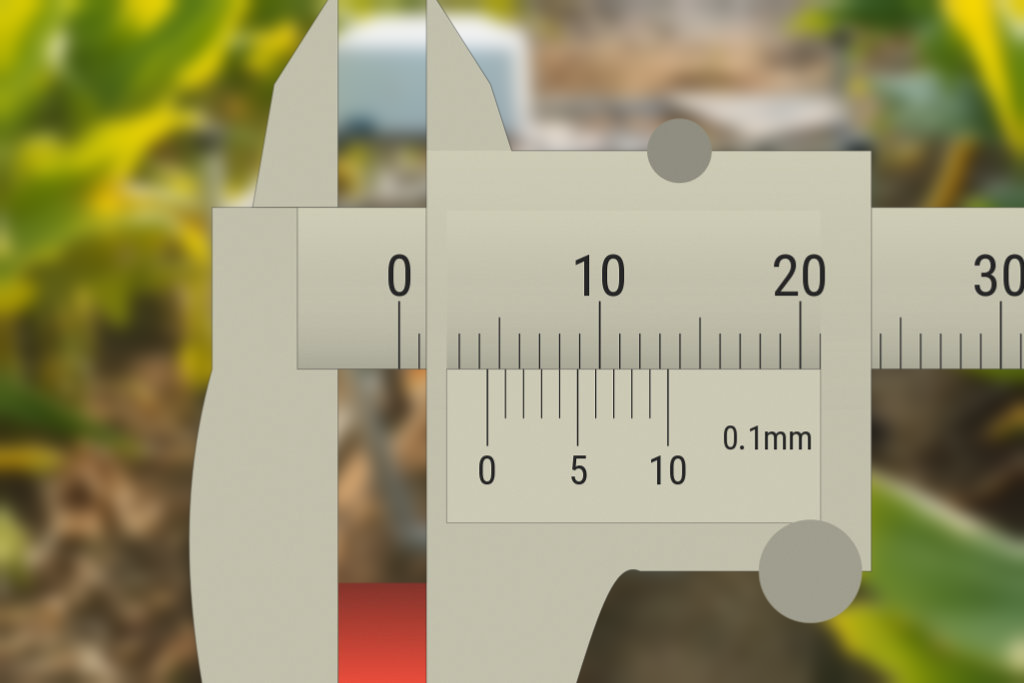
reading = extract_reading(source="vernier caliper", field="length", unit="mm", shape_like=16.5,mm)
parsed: 4.4,mm
